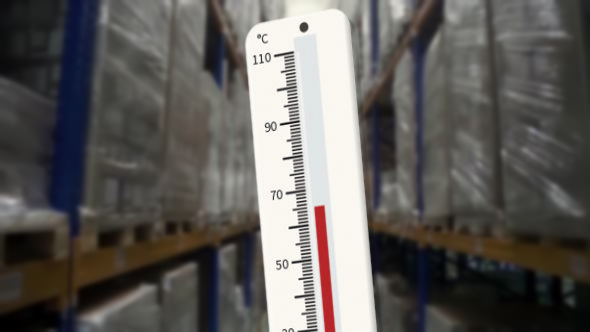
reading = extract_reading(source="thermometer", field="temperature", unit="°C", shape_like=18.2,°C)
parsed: 65,°C
